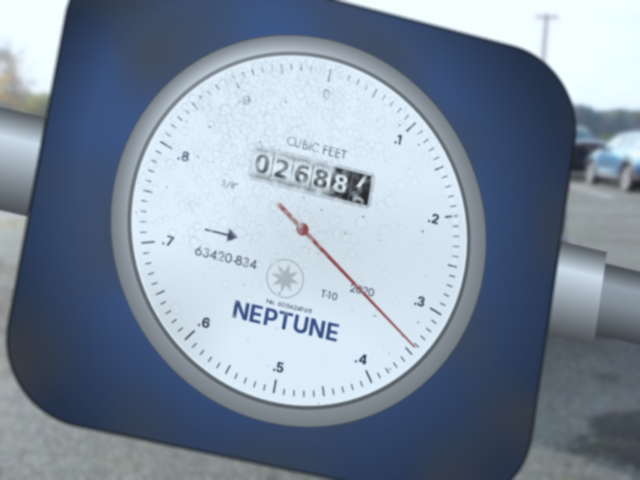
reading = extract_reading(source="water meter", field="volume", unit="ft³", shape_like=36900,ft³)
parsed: 26887.34,ft³
